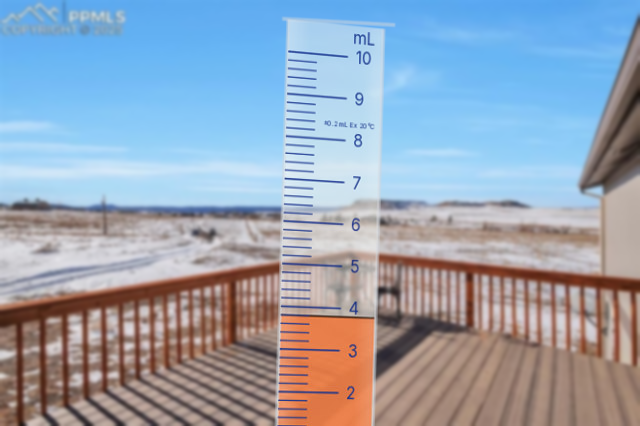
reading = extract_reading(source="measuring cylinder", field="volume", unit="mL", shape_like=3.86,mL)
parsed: 3.8,mL
